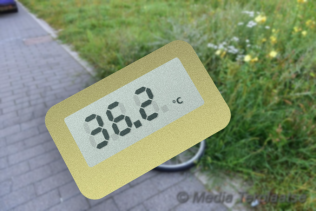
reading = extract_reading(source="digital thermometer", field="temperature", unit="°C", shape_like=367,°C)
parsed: 36.2,°C
